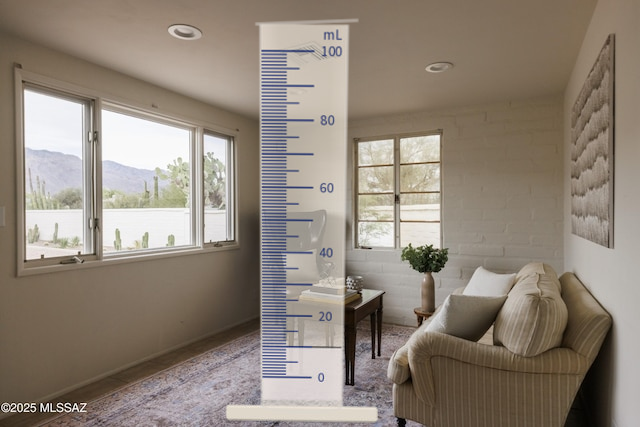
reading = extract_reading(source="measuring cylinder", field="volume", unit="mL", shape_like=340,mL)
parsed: 10,mL
